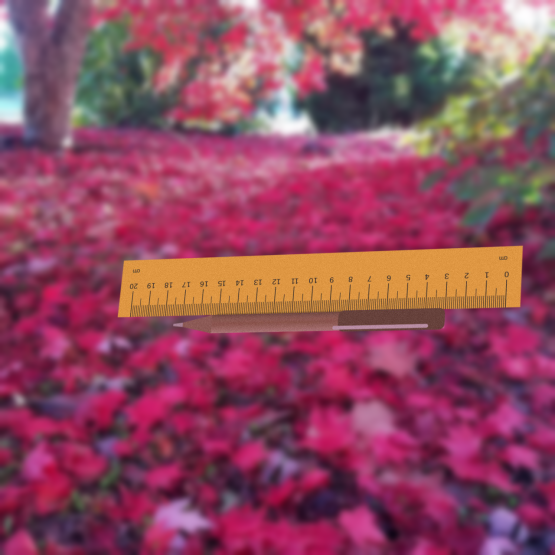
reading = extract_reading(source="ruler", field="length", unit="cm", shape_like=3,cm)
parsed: 14.5,cm
